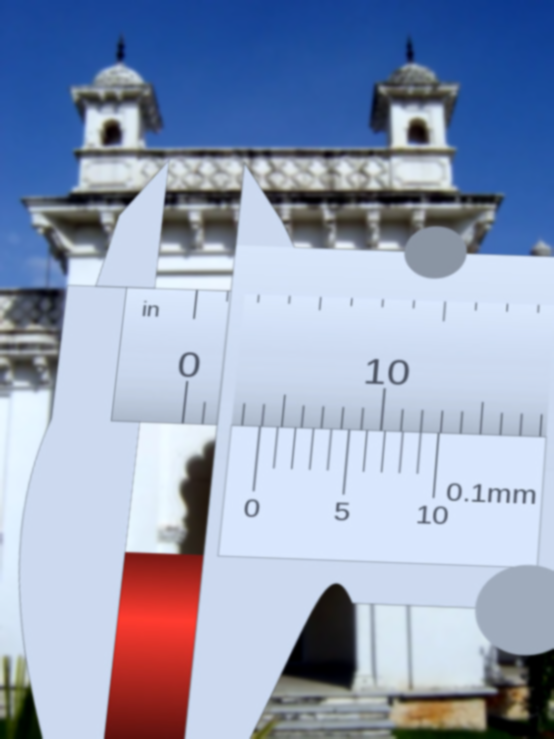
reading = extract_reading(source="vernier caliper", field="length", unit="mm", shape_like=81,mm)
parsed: 3.9,mm
